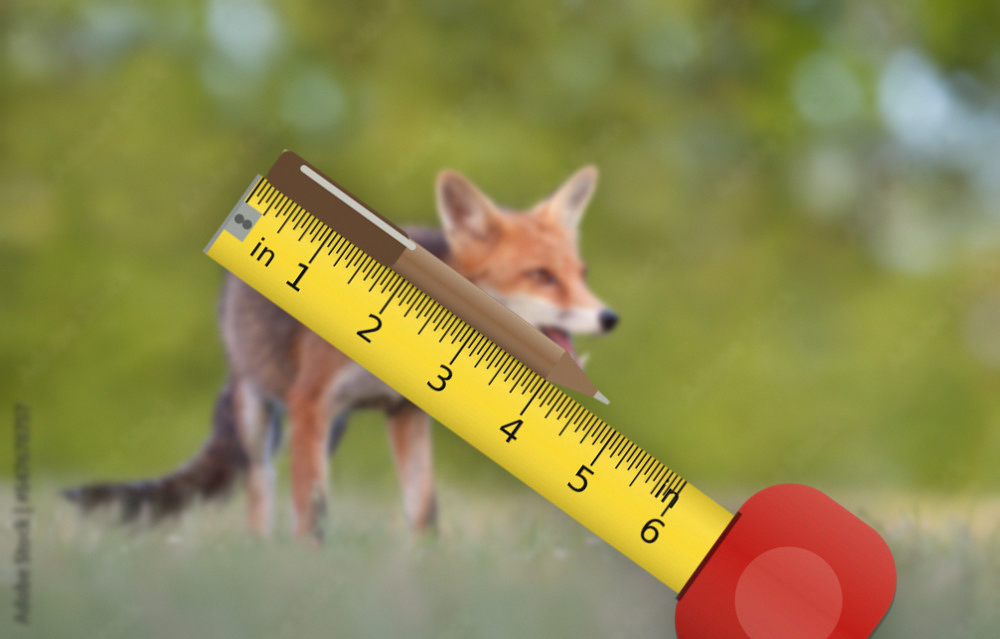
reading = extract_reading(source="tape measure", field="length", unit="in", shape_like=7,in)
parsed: 4.75,in
